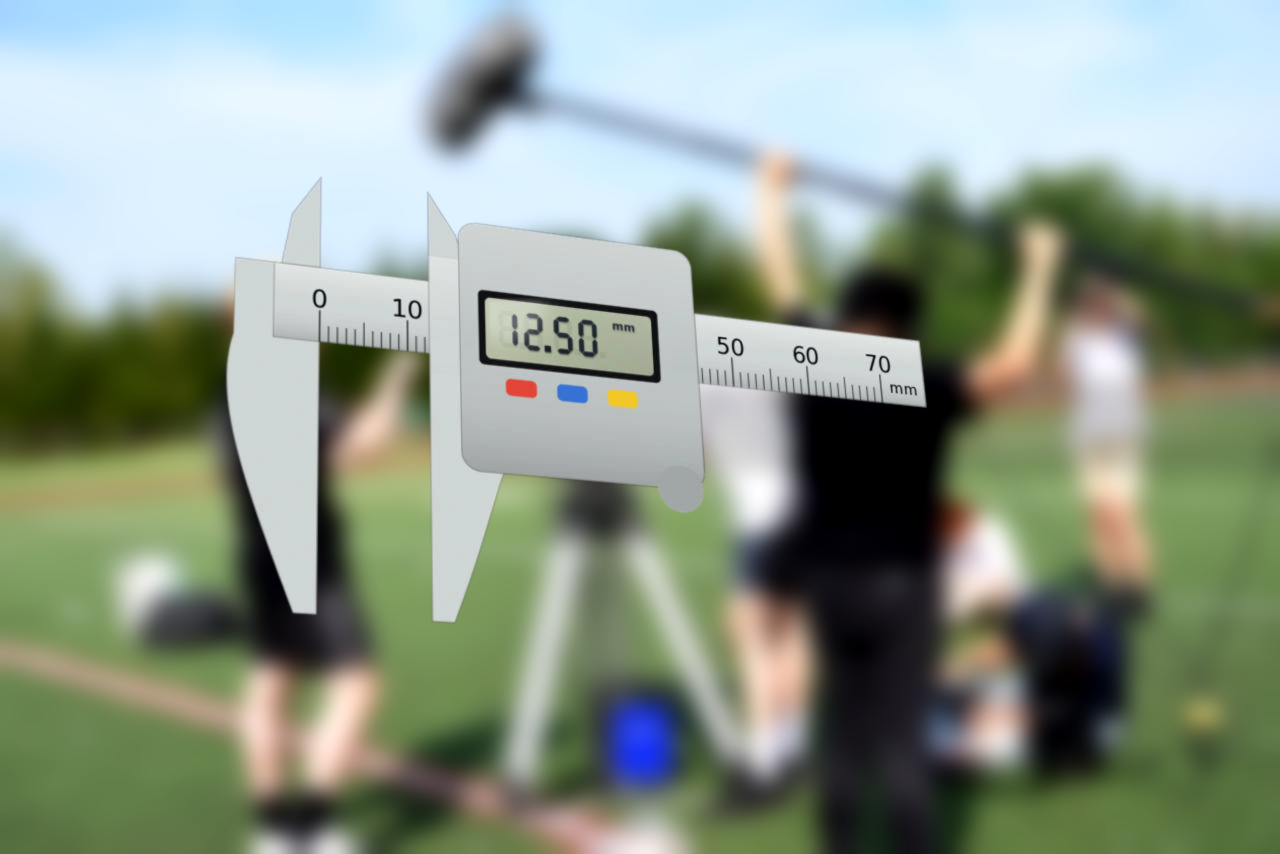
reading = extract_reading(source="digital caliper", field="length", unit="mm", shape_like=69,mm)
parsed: 12.50,mm
